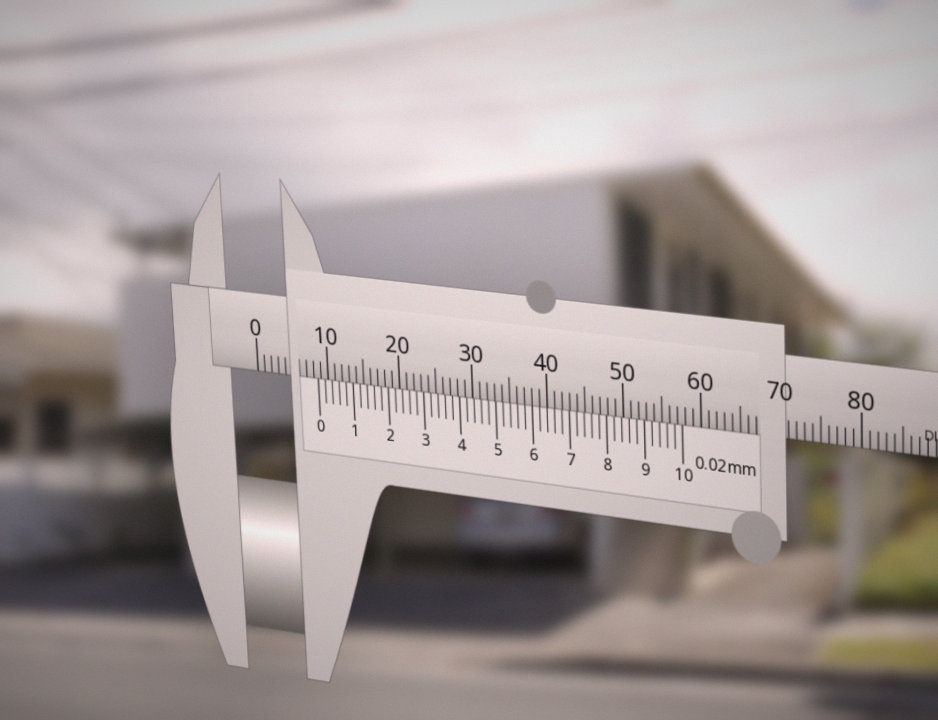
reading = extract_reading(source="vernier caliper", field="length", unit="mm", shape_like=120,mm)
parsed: 8.6,mm
